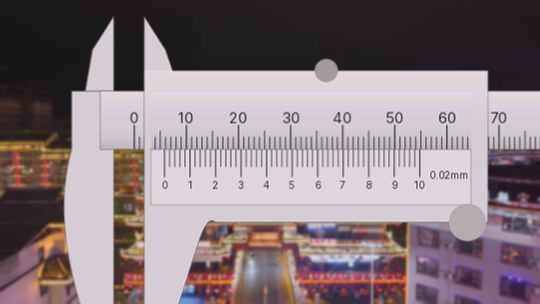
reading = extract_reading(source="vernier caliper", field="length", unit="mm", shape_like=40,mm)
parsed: 5.8,mm
